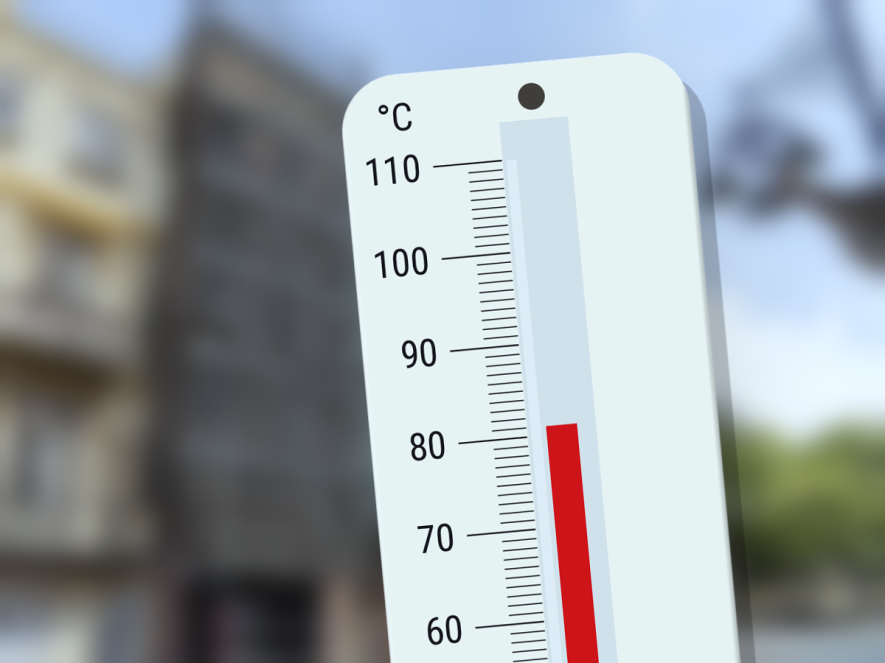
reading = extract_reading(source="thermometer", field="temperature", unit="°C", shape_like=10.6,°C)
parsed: 81,°C
